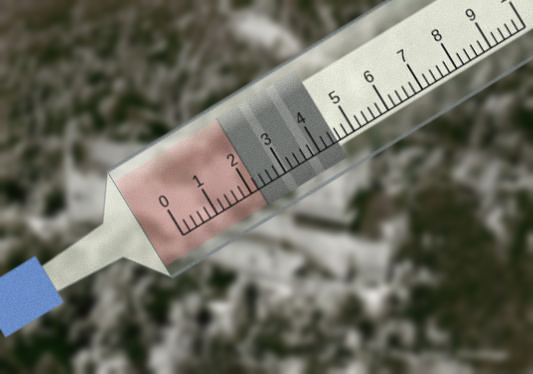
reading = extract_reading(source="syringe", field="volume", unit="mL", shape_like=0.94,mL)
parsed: 2.2,mL
